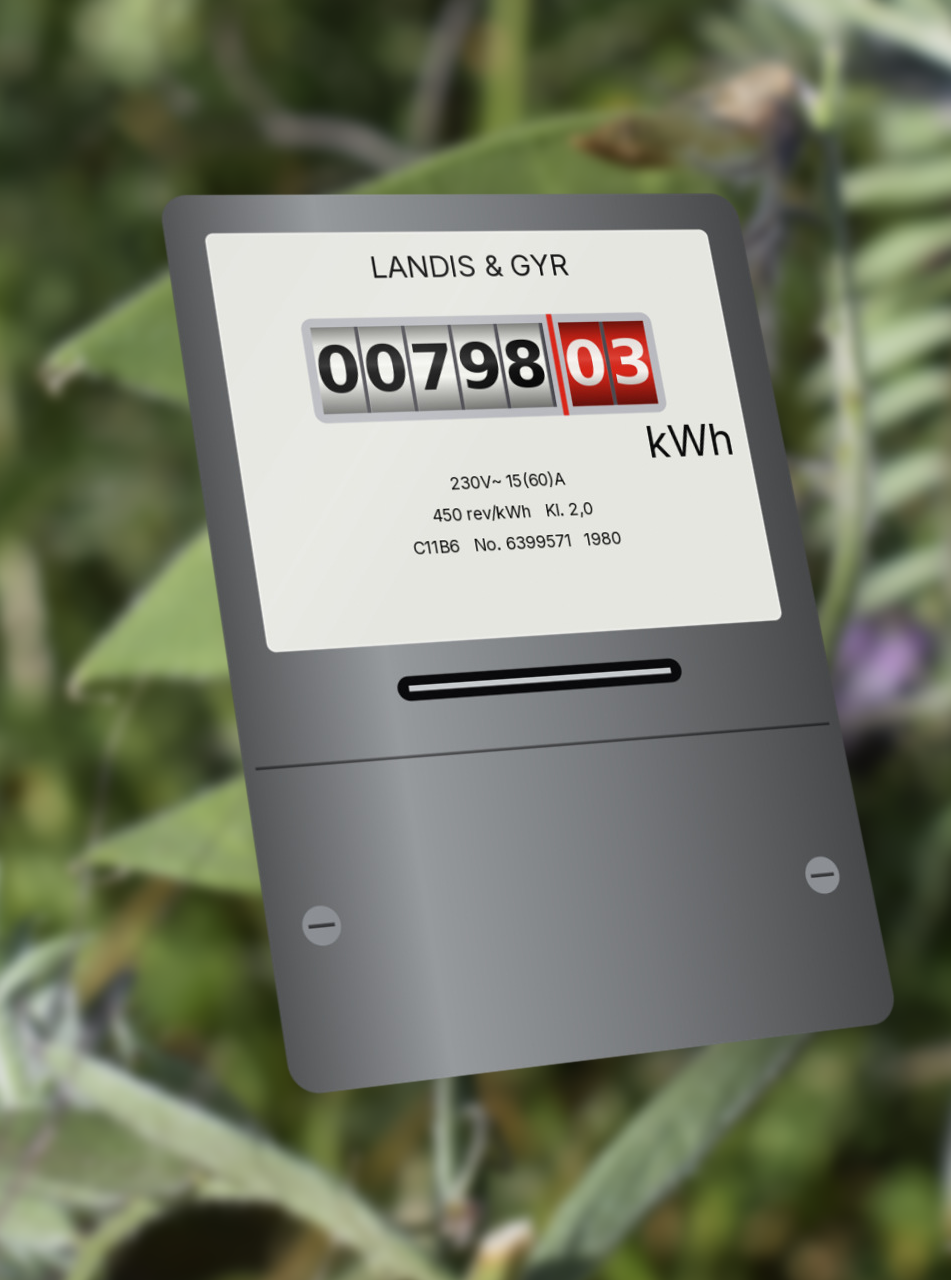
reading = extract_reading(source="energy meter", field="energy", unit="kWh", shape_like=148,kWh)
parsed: 798.03,kWh
